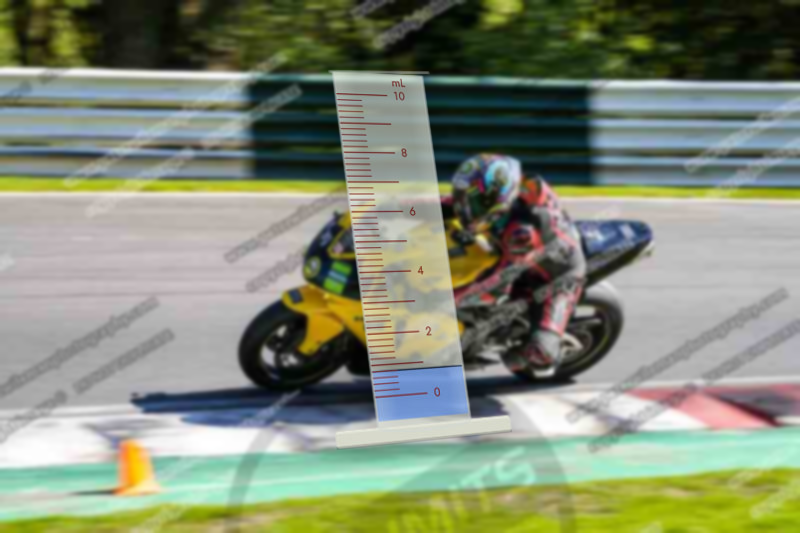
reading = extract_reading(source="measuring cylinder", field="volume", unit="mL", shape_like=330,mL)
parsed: 0.8,mL
